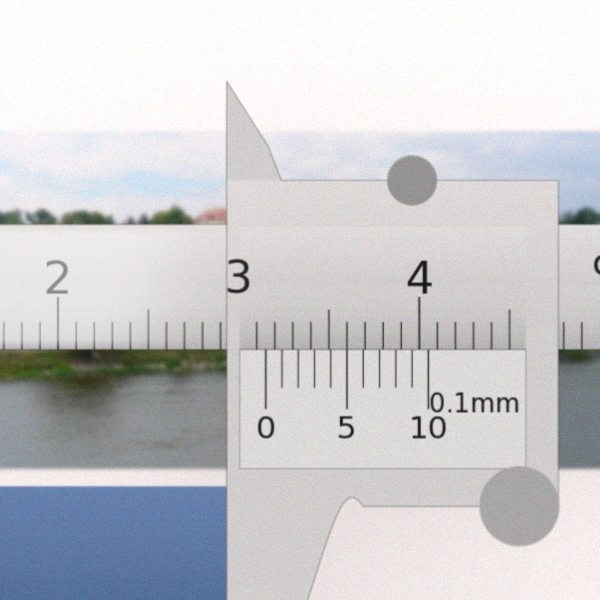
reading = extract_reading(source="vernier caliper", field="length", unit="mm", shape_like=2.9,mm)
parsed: 31.5,mm
